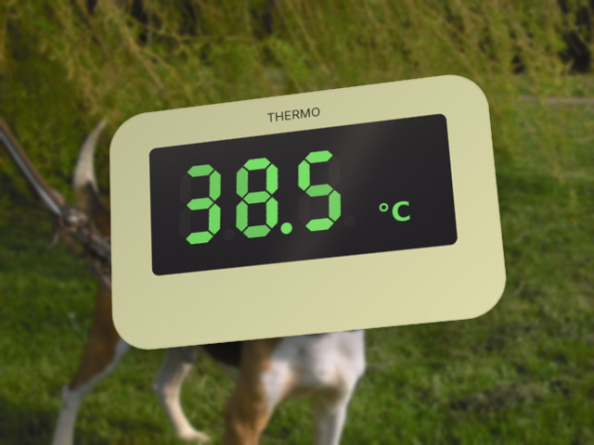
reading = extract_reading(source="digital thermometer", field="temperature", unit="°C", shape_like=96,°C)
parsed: 38.5,°C
